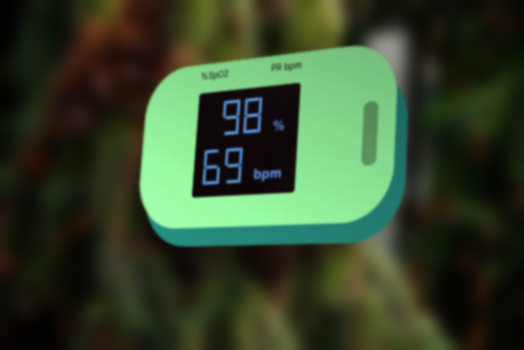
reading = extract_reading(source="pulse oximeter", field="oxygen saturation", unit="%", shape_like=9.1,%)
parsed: 98,%
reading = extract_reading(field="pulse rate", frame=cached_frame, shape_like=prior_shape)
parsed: 69,bpm
